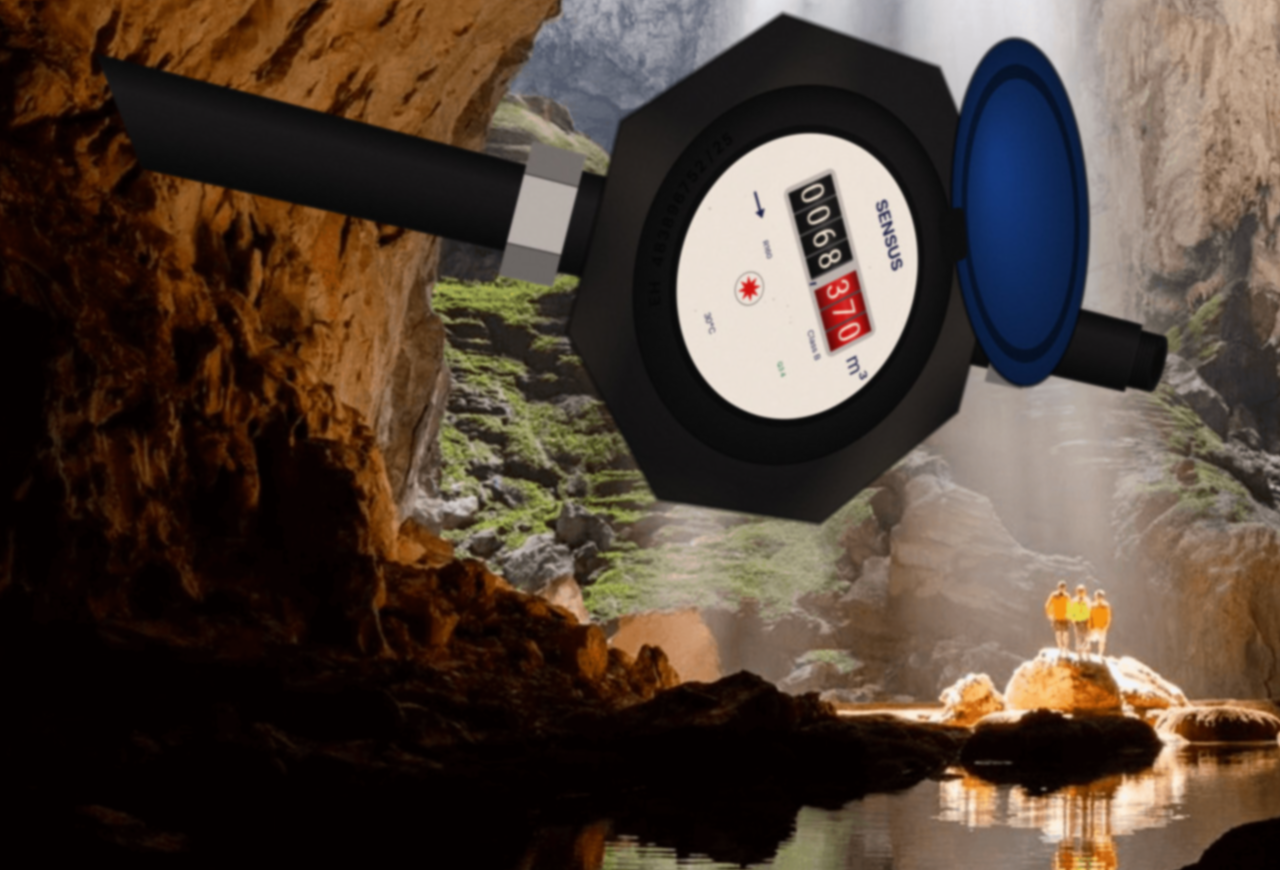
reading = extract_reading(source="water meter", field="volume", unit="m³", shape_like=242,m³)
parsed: 68.370,m³
